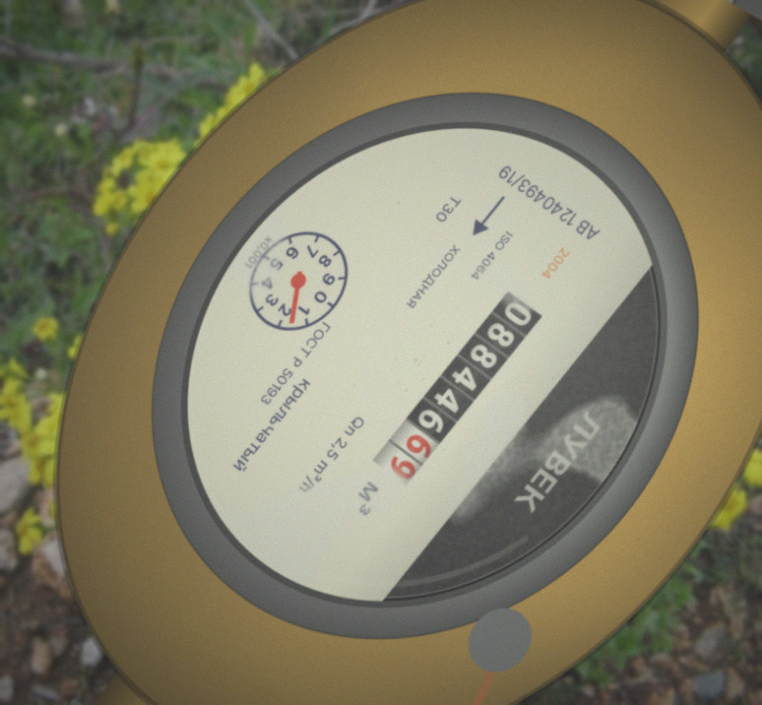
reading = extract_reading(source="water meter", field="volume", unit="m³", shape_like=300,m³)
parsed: 88446.691,m³
